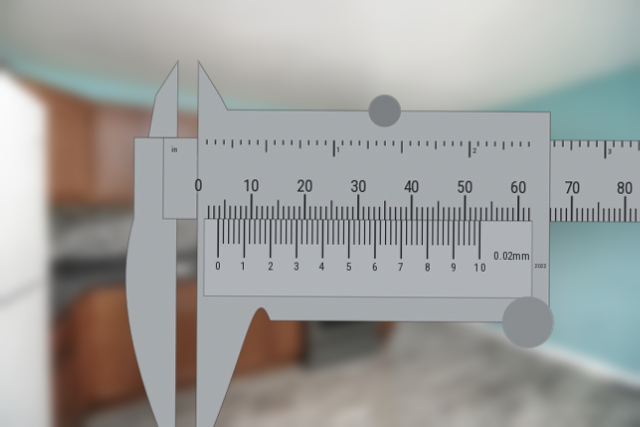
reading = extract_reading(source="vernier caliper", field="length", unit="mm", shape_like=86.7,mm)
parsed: 3.8,mm
